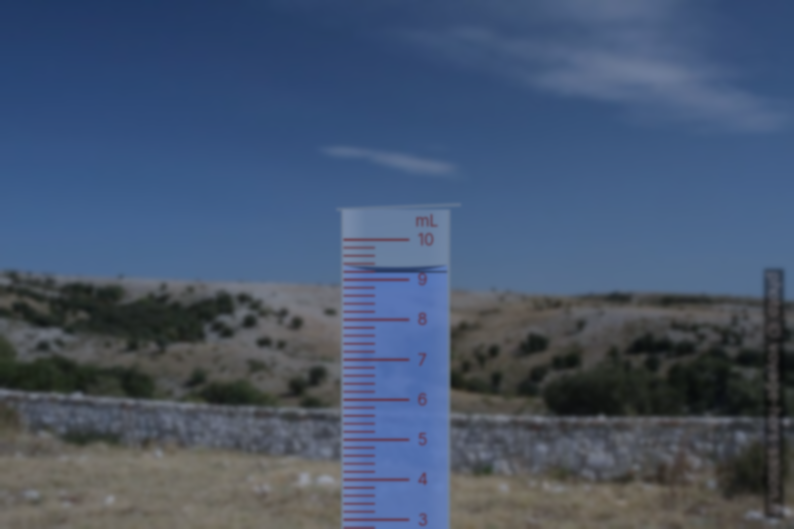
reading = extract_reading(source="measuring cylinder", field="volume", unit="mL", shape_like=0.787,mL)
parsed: 9.2,mL
